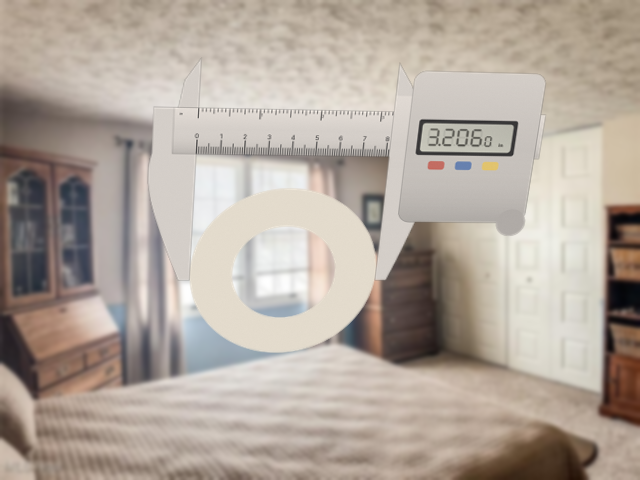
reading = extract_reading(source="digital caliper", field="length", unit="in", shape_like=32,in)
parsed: 3.2060,in
